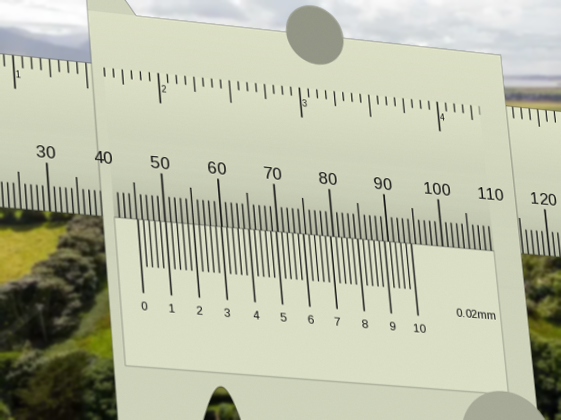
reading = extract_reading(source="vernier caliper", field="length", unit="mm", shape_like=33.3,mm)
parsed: 45.2,mm
